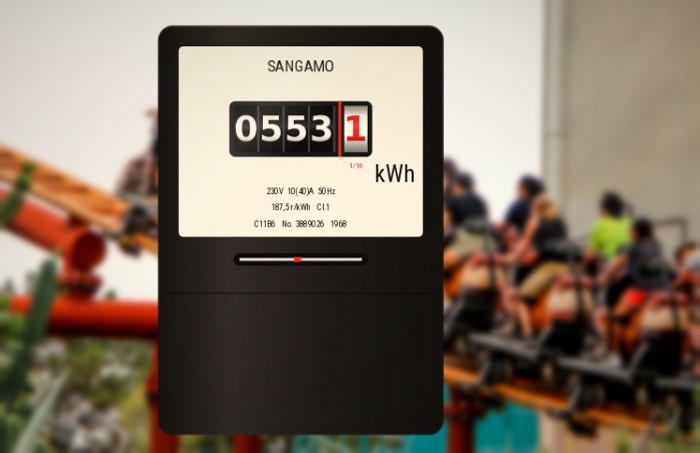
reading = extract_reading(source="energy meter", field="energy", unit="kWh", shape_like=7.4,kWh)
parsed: 553.1,kWh
